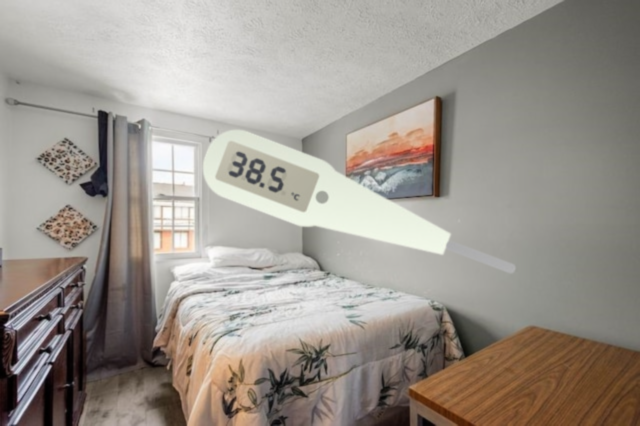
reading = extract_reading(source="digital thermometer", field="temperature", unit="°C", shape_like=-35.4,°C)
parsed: 38.5,°C
